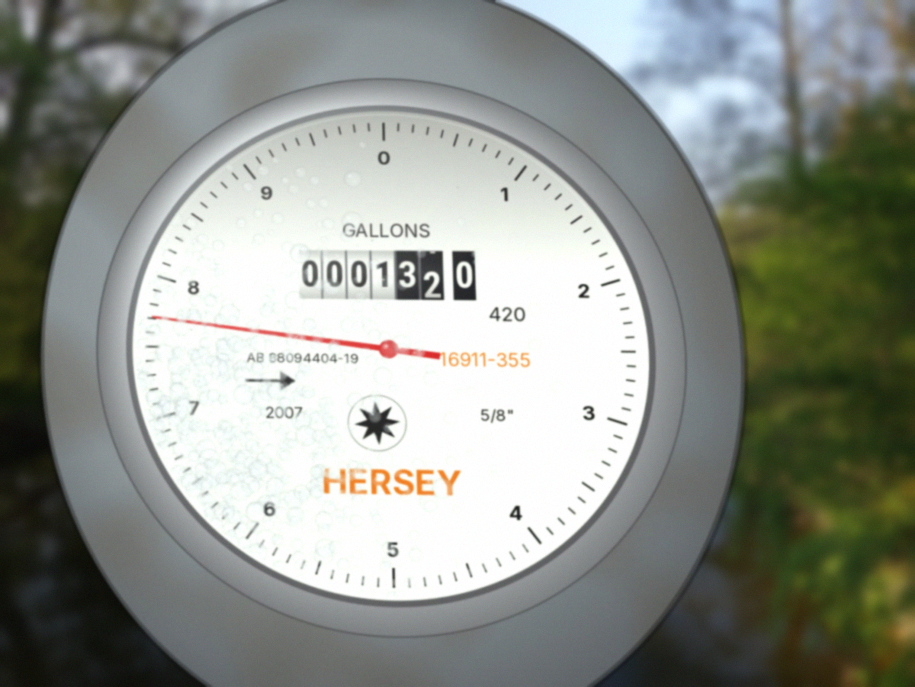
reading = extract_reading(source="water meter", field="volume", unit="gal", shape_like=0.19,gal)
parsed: 1317.7,gal
